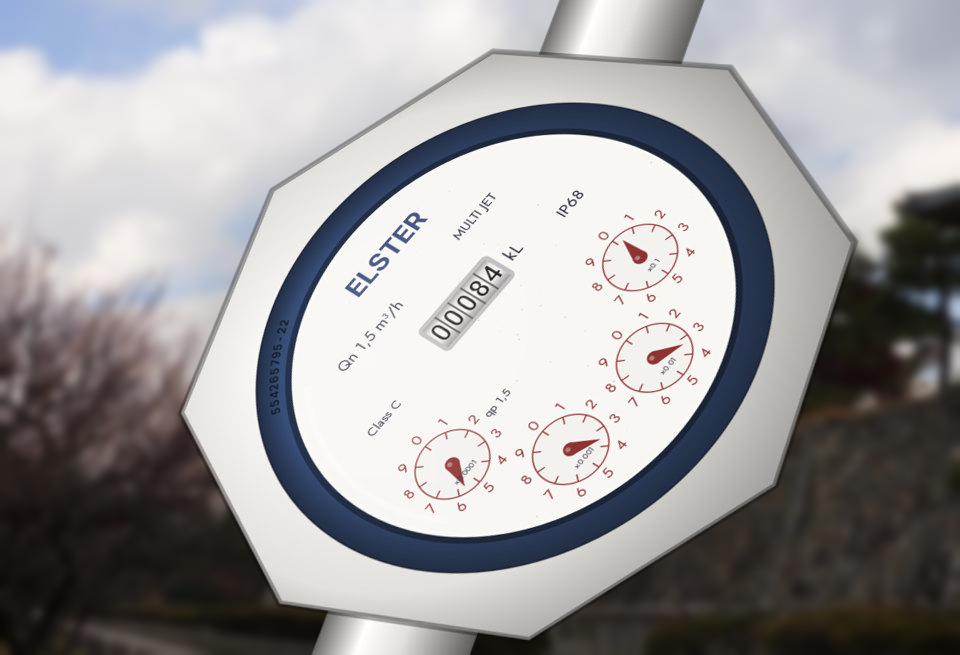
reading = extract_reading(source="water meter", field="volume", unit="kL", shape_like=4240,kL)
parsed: 84.0335,kL
